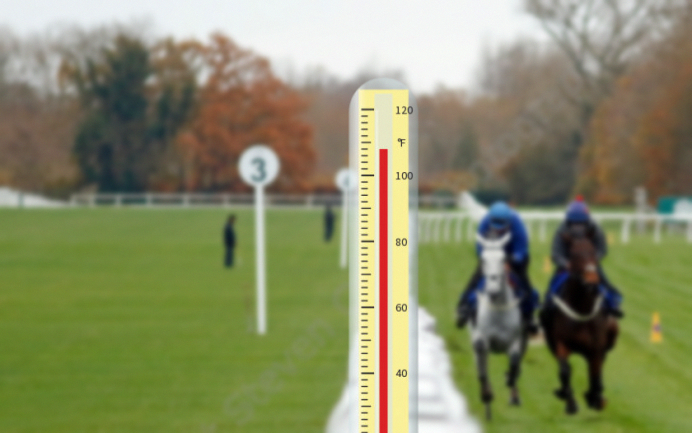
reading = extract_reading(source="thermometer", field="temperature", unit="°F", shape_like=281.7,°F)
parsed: 108,°F
